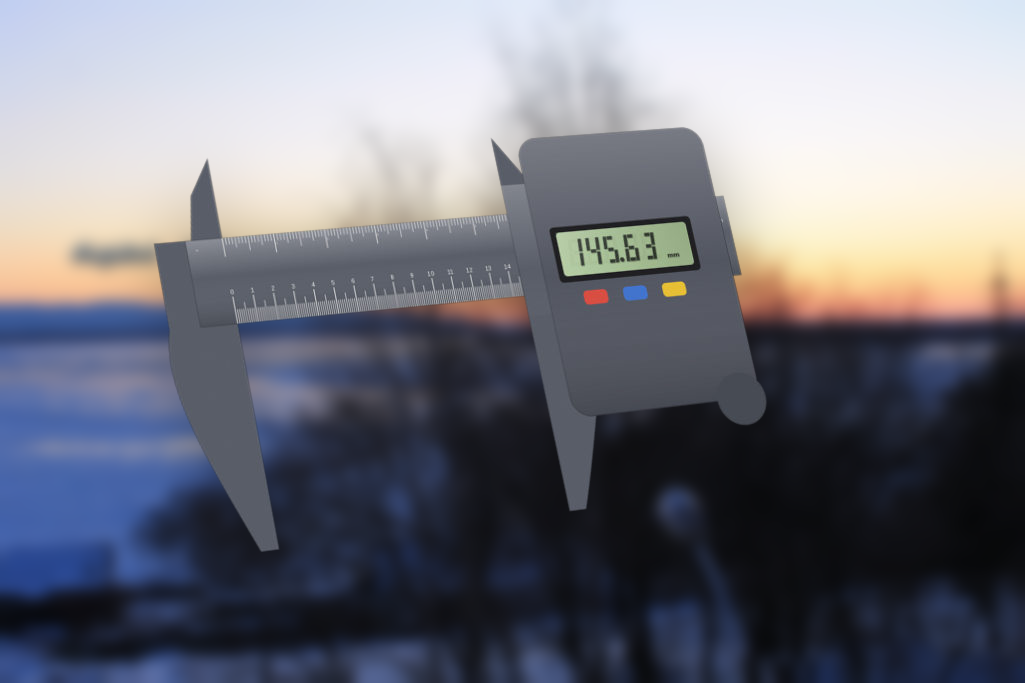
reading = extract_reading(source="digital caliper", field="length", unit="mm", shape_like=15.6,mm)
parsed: 145.63,mm
